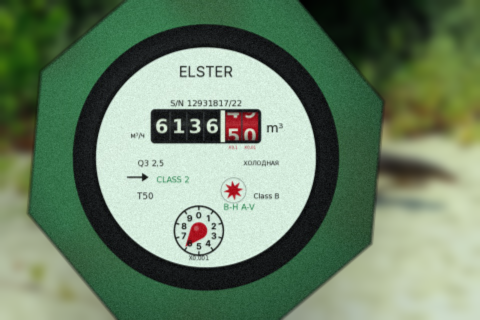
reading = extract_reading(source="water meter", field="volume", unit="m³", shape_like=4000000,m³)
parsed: 6136.496,m³
